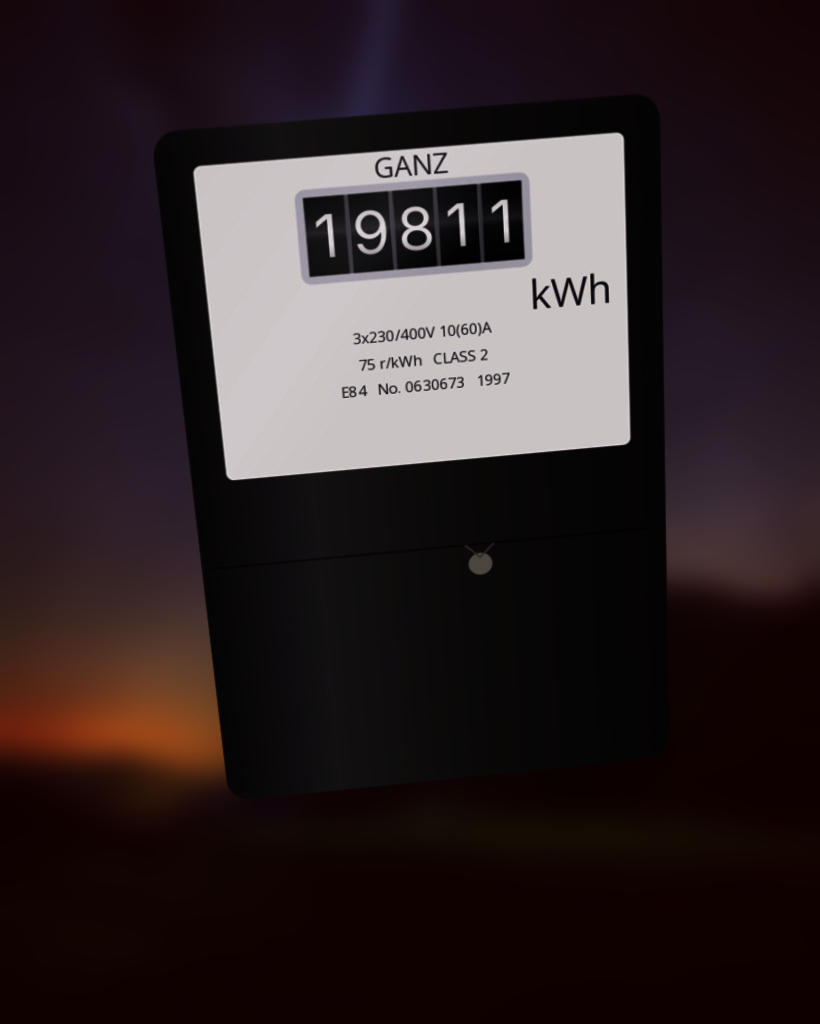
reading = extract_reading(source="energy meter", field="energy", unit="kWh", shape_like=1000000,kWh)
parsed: 19811,kWh
